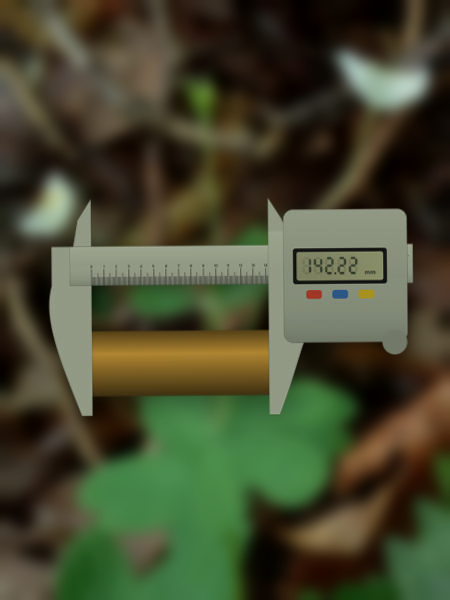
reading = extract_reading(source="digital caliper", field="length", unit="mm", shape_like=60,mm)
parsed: 142.22,mm
